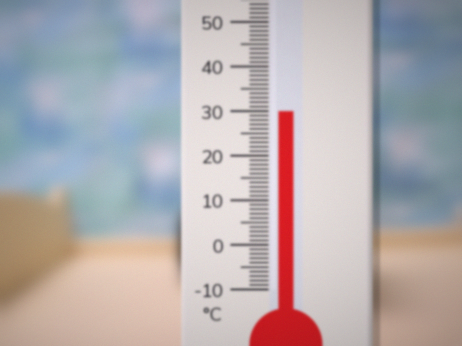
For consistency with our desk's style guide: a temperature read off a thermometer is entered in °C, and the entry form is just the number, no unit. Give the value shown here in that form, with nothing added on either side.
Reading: 30
